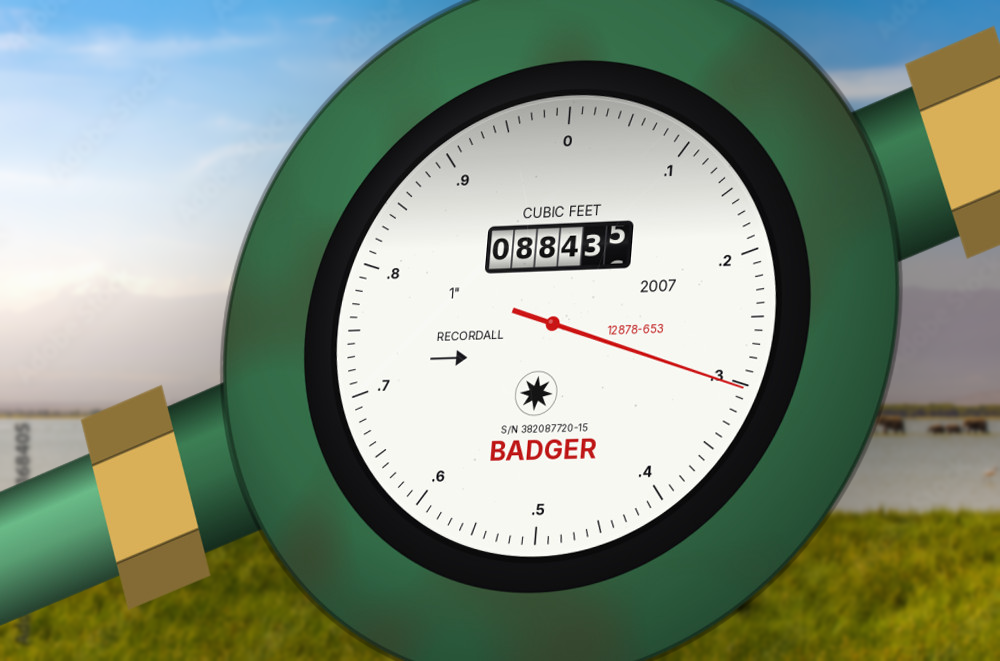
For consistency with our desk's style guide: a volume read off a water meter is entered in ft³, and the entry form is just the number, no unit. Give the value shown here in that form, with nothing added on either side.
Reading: 88435.30
